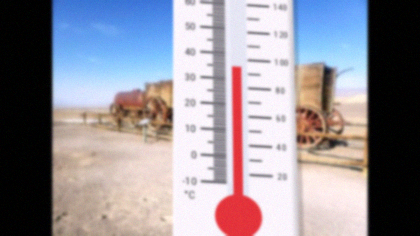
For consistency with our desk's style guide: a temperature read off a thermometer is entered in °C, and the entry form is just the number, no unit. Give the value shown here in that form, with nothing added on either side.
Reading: 35
